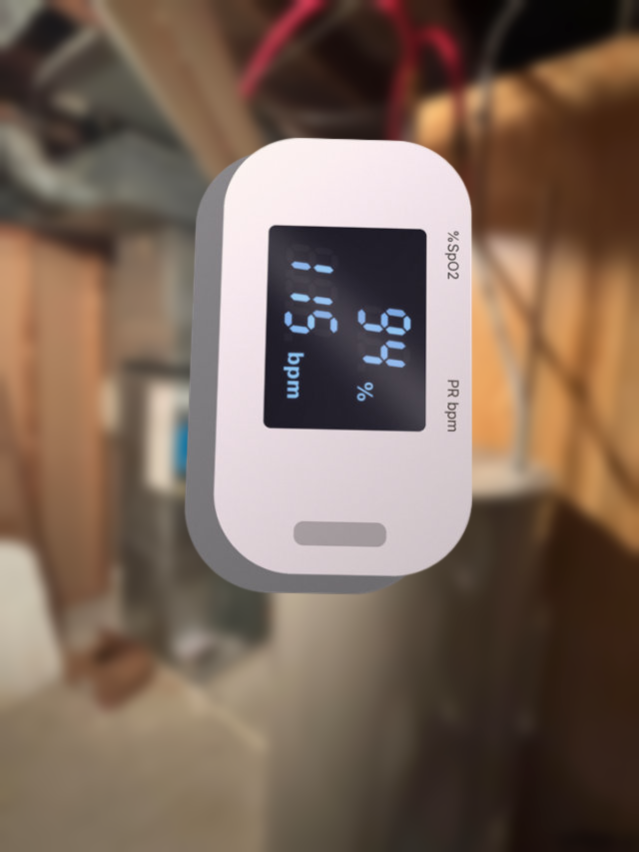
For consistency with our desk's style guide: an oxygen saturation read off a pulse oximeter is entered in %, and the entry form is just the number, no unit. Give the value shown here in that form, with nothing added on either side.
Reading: 94
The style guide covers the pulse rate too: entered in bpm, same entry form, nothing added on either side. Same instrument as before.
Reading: 115
